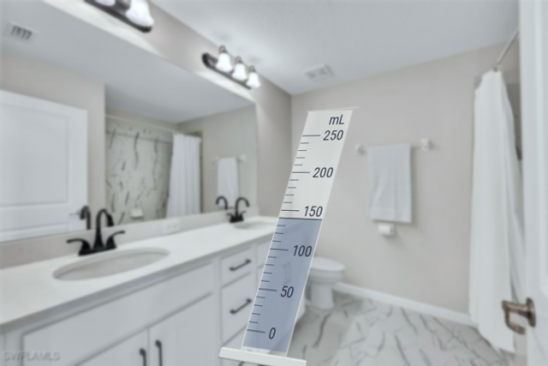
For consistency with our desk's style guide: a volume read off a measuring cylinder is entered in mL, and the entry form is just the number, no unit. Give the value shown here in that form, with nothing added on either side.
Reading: 140
